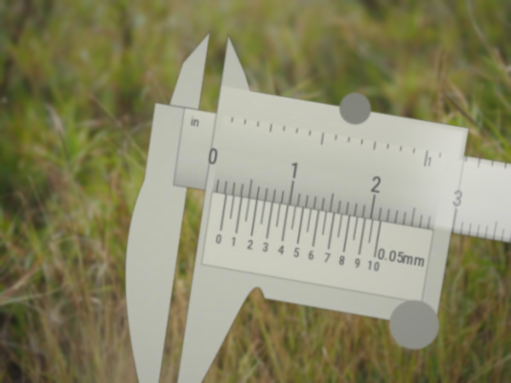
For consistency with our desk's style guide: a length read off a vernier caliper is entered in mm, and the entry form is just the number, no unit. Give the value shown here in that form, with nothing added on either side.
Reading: 2.2
